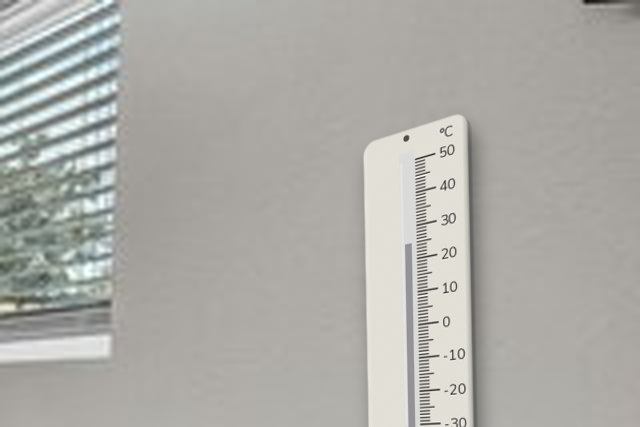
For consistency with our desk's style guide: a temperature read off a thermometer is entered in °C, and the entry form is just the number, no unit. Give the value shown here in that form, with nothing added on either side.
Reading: 25
